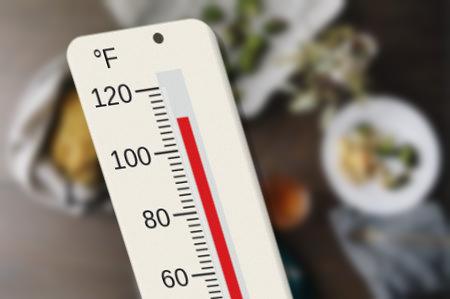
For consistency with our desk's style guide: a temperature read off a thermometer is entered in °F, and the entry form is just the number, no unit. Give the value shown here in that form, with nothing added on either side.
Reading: 110
